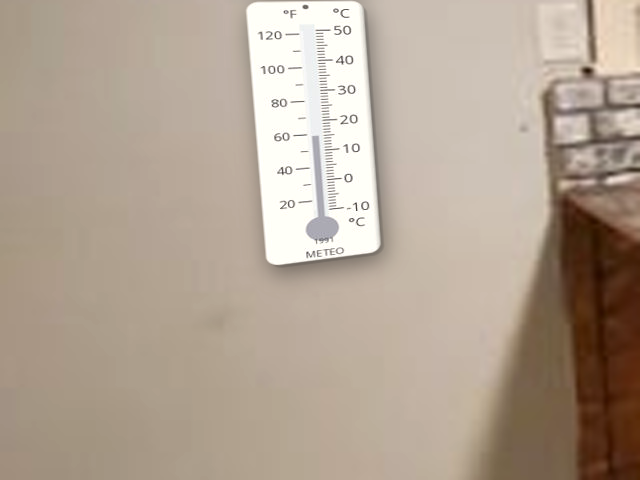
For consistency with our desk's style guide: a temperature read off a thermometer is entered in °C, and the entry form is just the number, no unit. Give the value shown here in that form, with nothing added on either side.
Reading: 15
